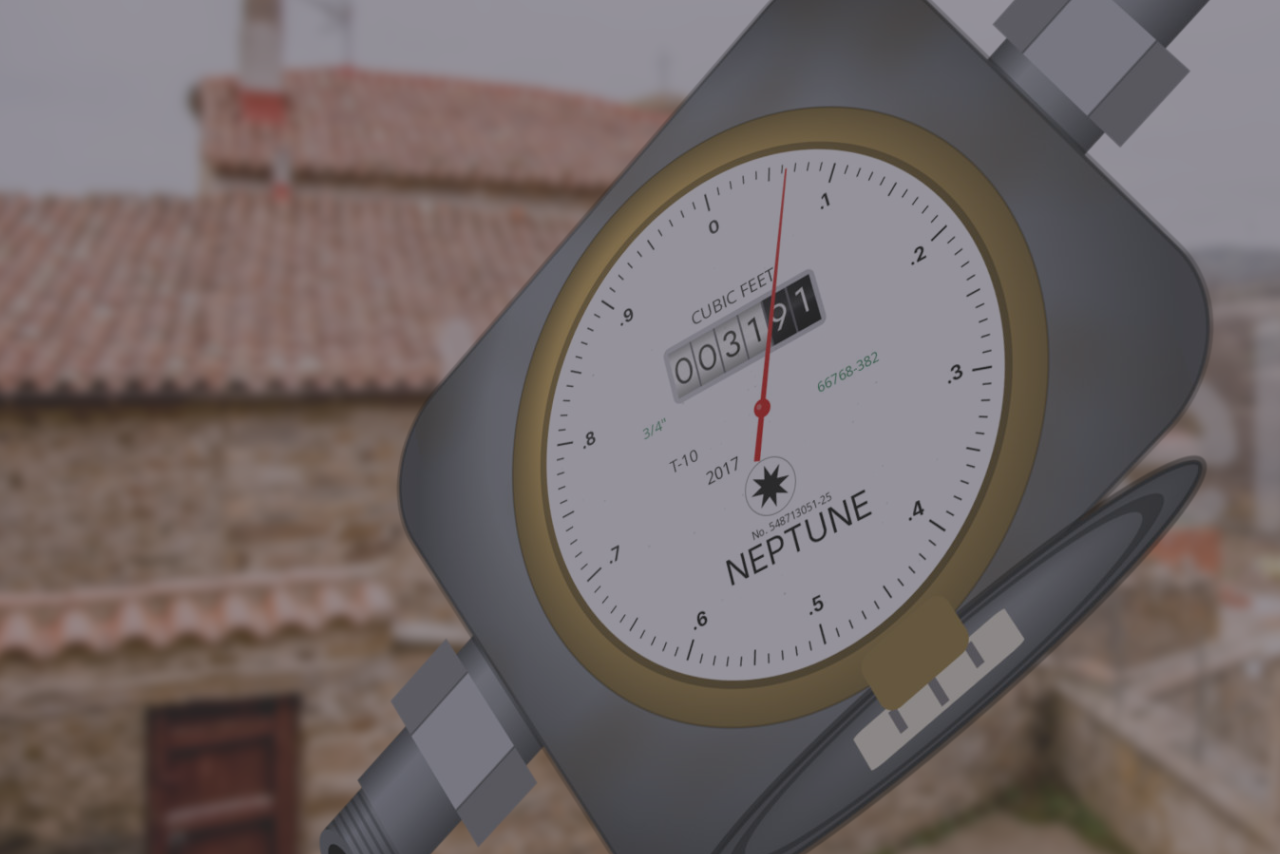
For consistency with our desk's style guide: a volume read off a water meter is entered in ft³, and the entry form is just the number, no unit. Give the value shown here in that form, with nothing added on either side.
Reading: 3191.06
